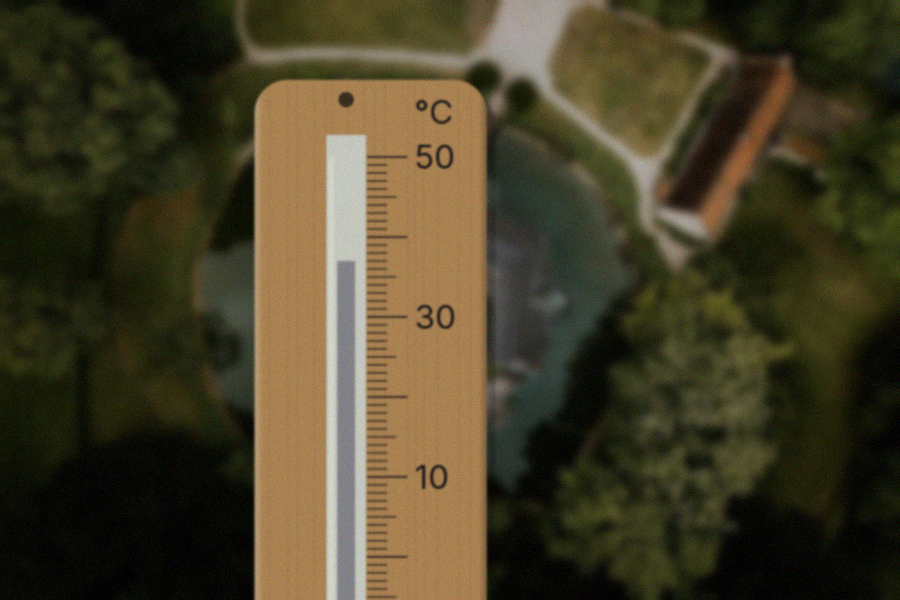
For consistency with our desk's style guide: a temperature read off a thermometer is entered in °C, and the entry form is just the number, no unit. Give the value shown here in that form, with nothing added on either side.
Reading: 37
